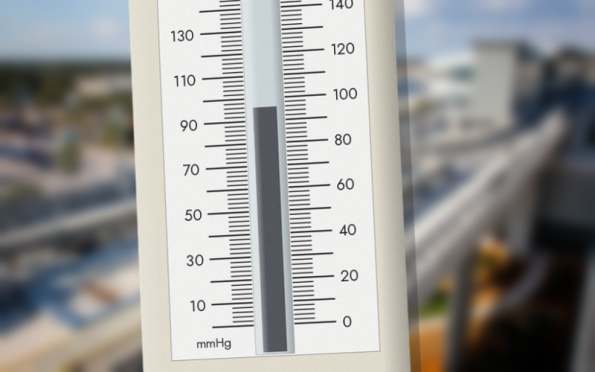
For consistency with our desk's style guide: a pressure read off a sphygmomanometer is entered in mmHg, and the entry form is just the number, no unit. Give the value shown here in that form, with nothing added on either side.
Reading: 96
